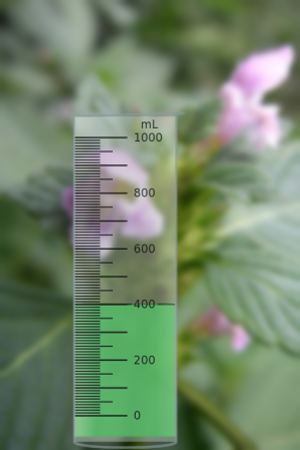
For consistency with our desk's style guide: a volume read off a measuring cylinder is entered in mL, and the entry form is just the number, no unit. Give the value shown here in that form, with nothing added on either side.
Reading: 400
